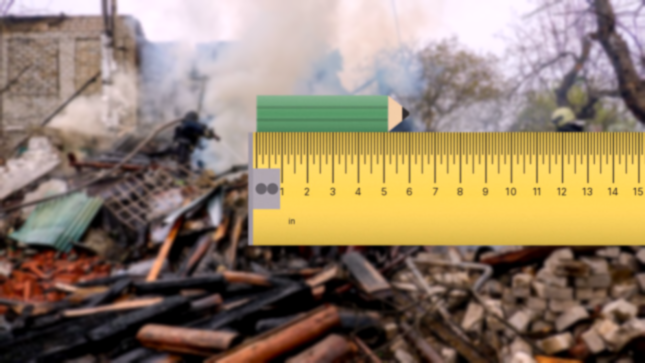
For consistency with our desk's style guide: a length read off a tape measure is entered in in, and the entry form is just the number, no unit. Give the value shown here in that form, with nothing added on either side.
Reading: 6
